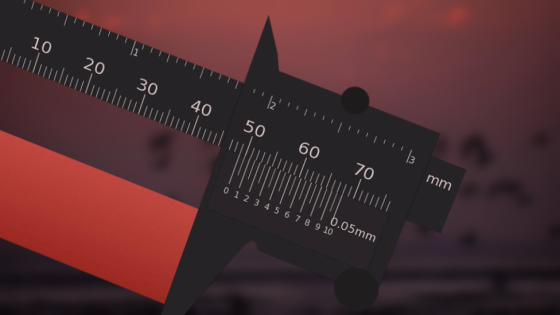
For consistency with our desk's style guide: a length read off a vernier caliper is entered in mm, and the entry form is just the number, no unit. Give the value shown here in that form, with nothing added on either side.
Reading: 49.0
